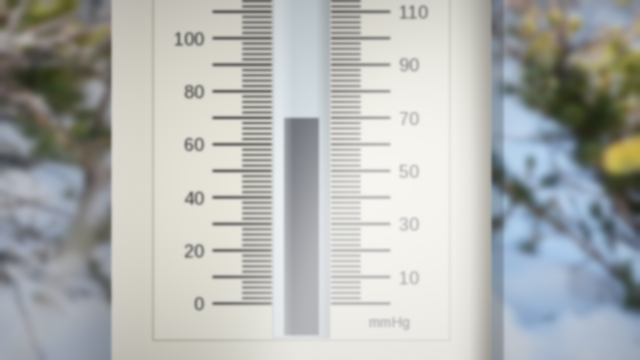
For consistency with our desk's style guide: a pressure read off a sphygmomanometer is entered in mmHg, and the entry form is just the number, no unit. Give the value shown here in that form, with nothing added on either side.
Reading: 70
